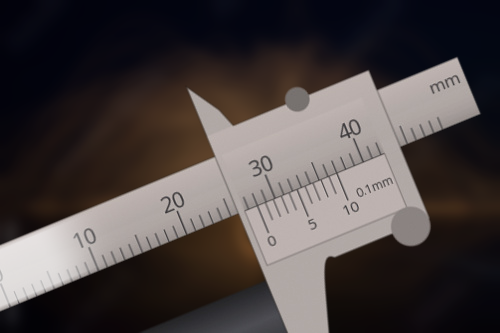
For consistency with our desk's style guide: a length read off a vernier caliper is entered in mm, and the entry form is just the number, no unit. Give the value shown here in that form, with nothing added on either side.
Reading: 28.0
